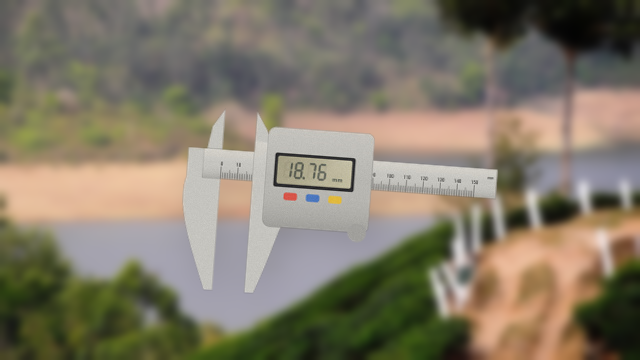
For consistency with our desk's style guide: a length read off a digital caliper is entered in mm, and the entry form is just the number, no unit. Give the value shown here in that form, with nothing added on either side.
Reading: 18.76
